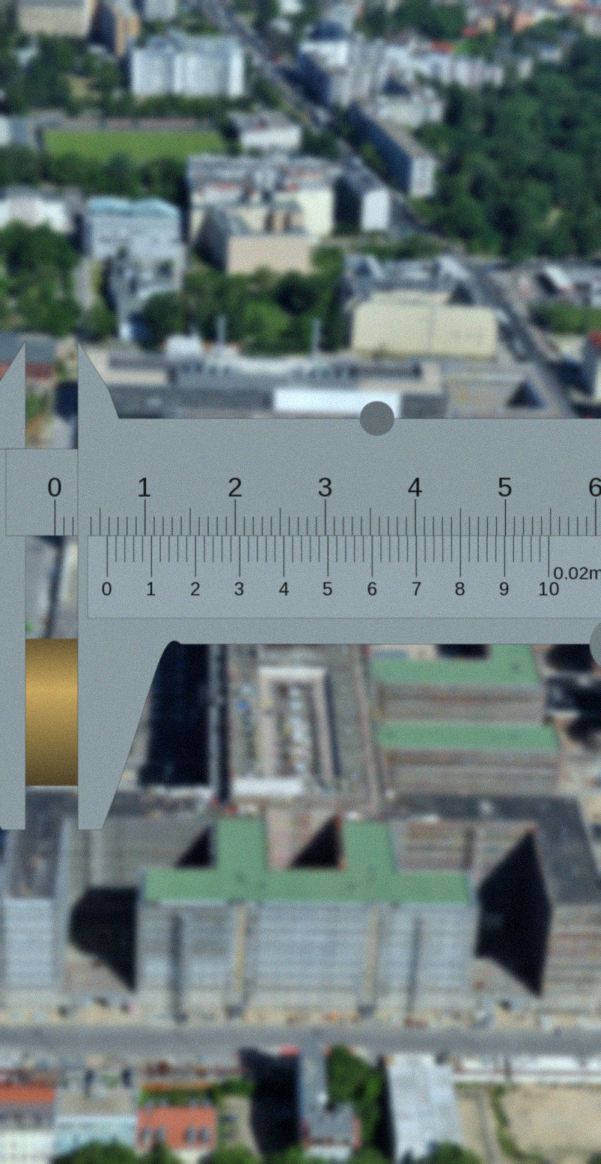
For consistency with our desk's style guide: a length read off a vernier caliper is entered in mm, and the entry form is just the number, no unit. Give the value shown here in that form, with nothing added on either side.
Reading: 5.8
